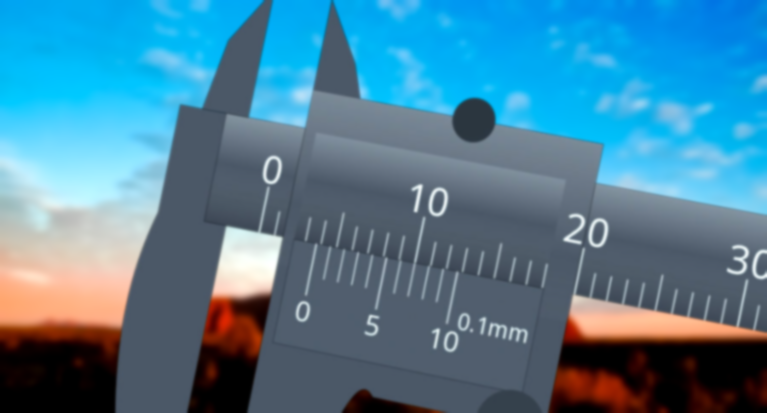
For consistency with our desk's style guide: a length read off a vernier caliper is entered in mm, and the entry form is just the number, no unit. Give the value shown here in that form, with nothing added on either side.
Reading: 3.7
